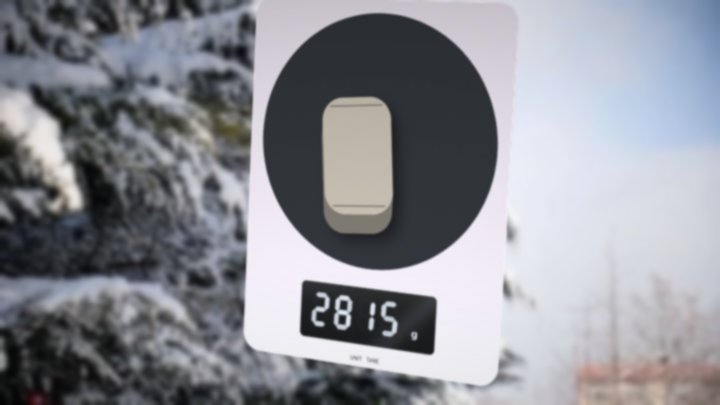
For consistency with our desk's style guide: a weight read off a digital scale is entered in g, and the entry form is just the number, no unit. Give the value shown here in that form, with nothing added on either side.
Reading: 2815
